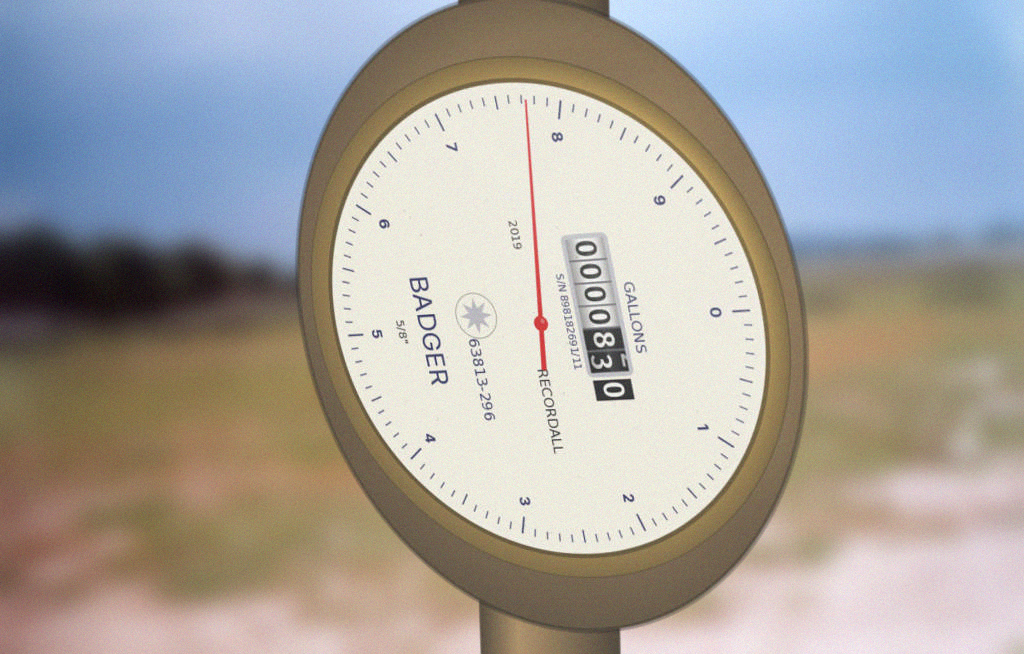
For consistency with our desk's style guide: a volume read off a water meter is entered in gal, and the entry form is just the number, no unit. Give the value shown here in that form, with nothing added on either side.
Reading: 827.7
